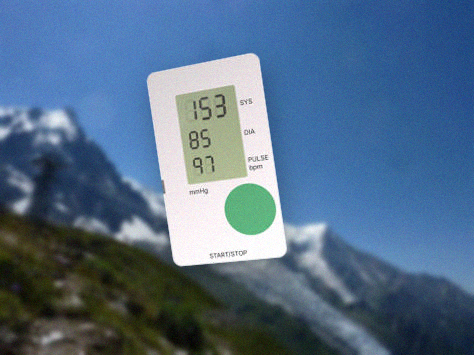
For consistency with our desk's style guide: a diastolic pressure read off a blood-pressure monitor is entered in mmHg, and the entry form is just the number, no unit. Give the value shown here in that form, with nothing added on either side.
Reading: 85
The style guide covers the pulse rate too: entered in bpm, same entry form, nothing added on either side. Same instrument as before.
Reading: 97
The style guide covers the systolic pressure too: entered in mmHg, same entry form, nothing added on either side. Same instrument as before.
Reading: 153
